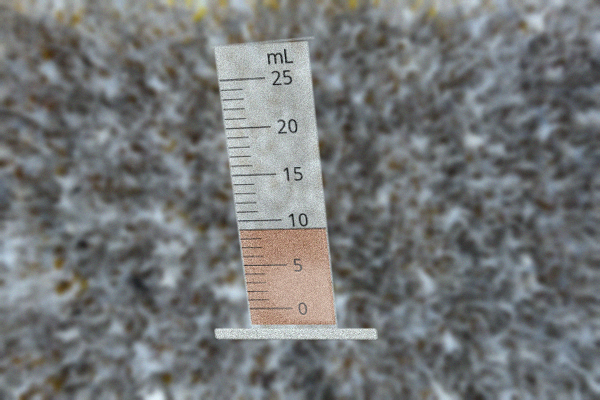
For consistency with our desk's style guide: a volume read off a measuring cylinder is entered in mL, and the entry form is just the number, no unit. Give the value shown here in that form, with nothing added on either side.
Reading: 9
